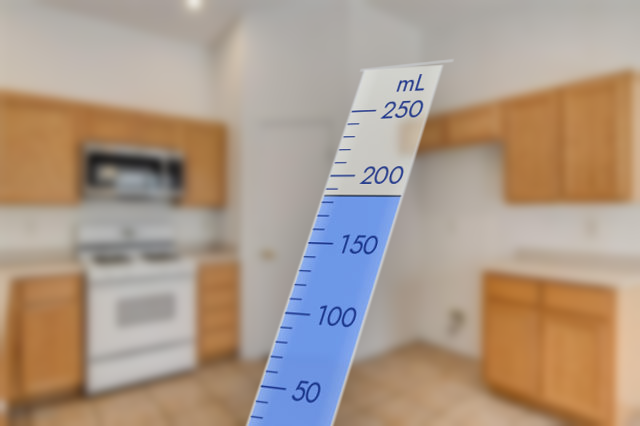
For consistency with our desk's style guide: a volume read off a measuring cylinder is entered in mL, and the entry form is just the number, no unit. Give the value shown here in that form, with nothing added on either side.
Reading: 185
